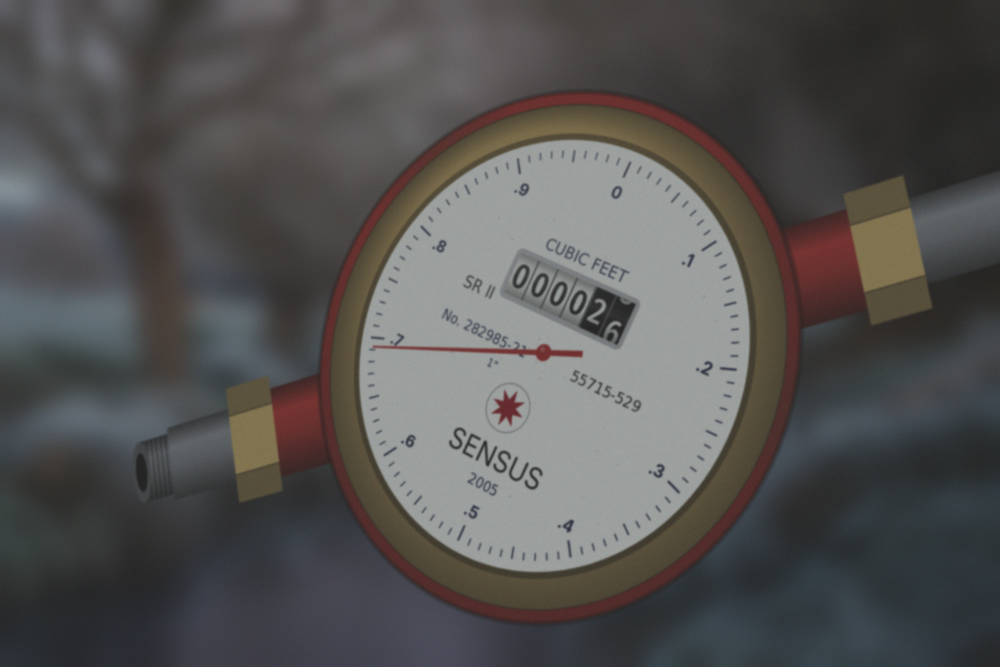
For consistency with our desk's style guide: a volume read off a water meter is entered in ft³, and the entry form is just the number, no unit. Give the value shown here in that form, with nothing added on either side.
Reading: 25.69
